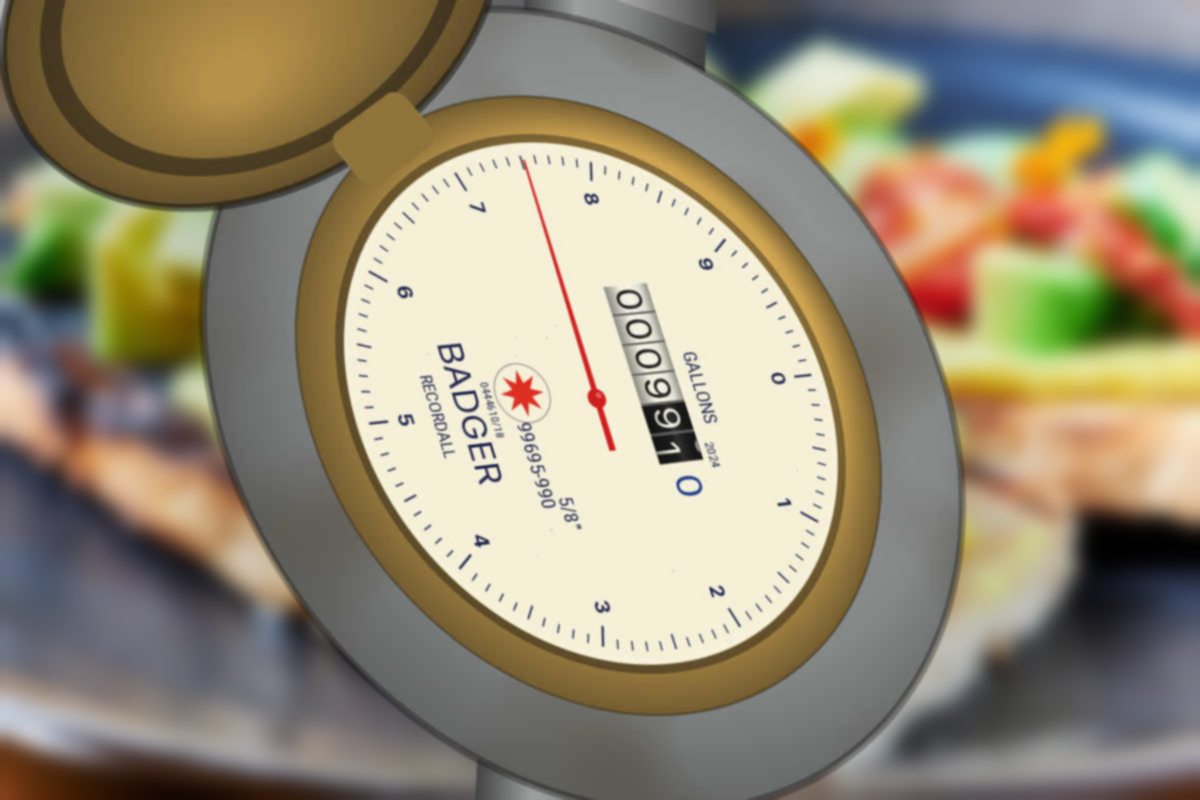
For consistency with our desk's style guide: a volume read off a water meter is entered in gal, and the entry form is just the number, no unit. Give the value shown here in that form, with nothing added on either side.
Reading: 9907.5
